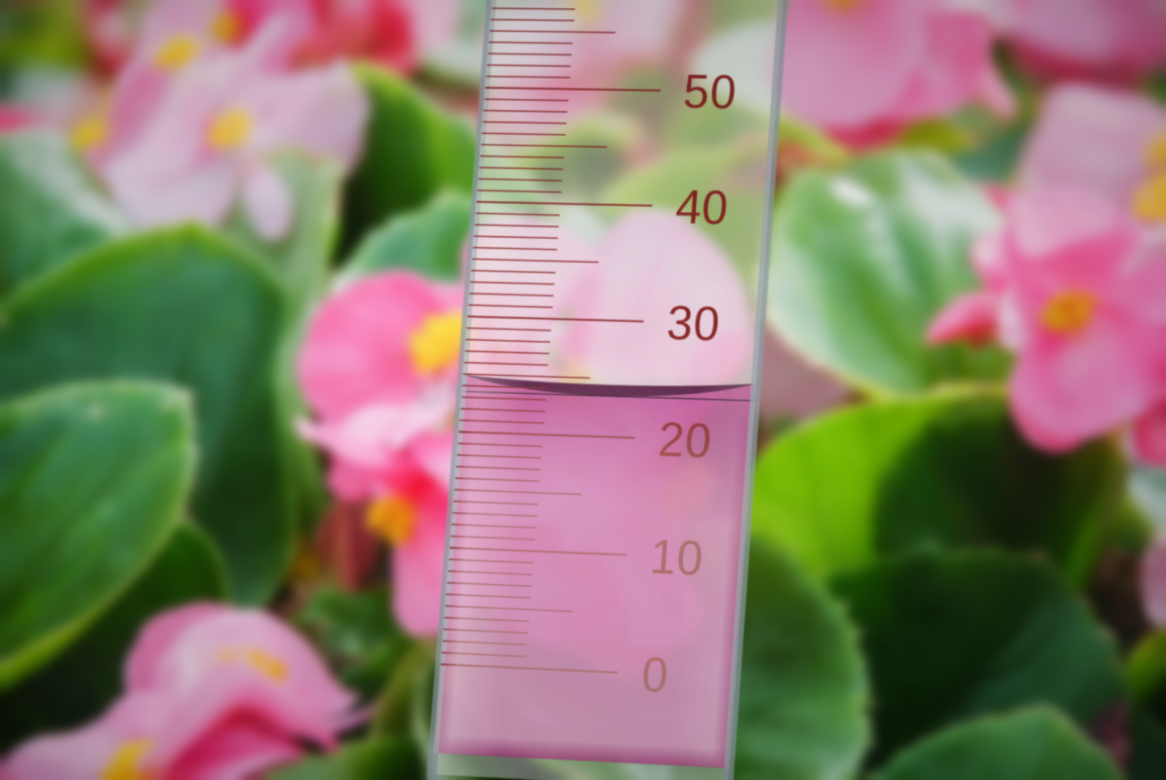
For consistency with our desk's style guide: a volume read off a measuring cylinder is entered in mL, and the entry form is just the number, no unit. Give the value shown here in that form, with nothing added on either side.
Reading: 23.5
